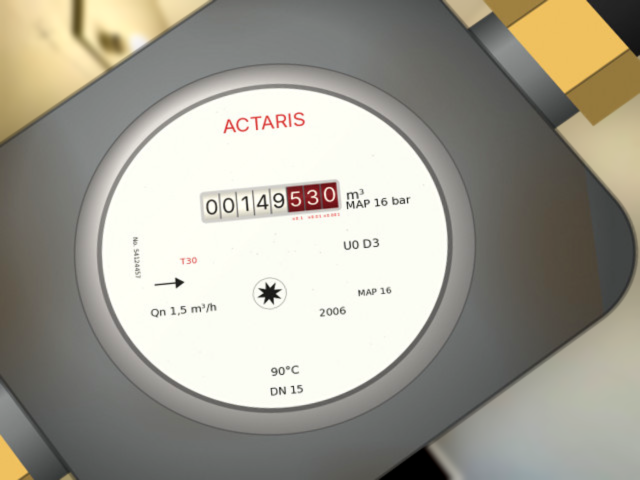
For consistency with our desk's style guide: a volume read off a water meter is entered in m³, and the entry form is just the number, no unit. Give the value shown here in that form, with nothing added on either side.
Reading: 149.530
